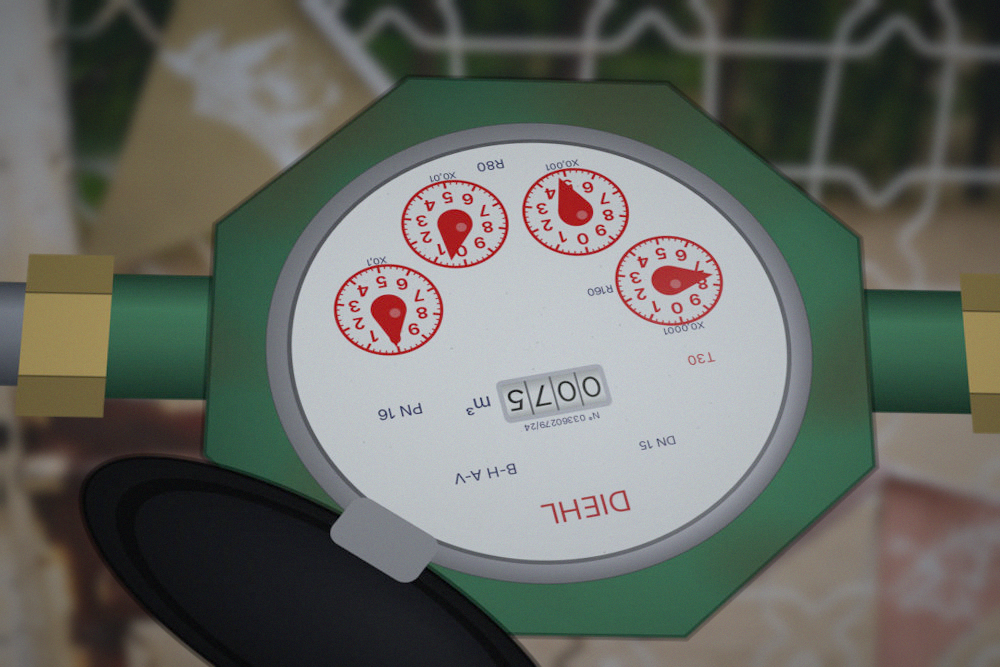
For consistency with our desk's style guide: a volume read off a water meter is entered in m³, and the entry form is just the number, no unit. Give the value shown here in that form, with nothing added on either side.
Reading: 75.0047
